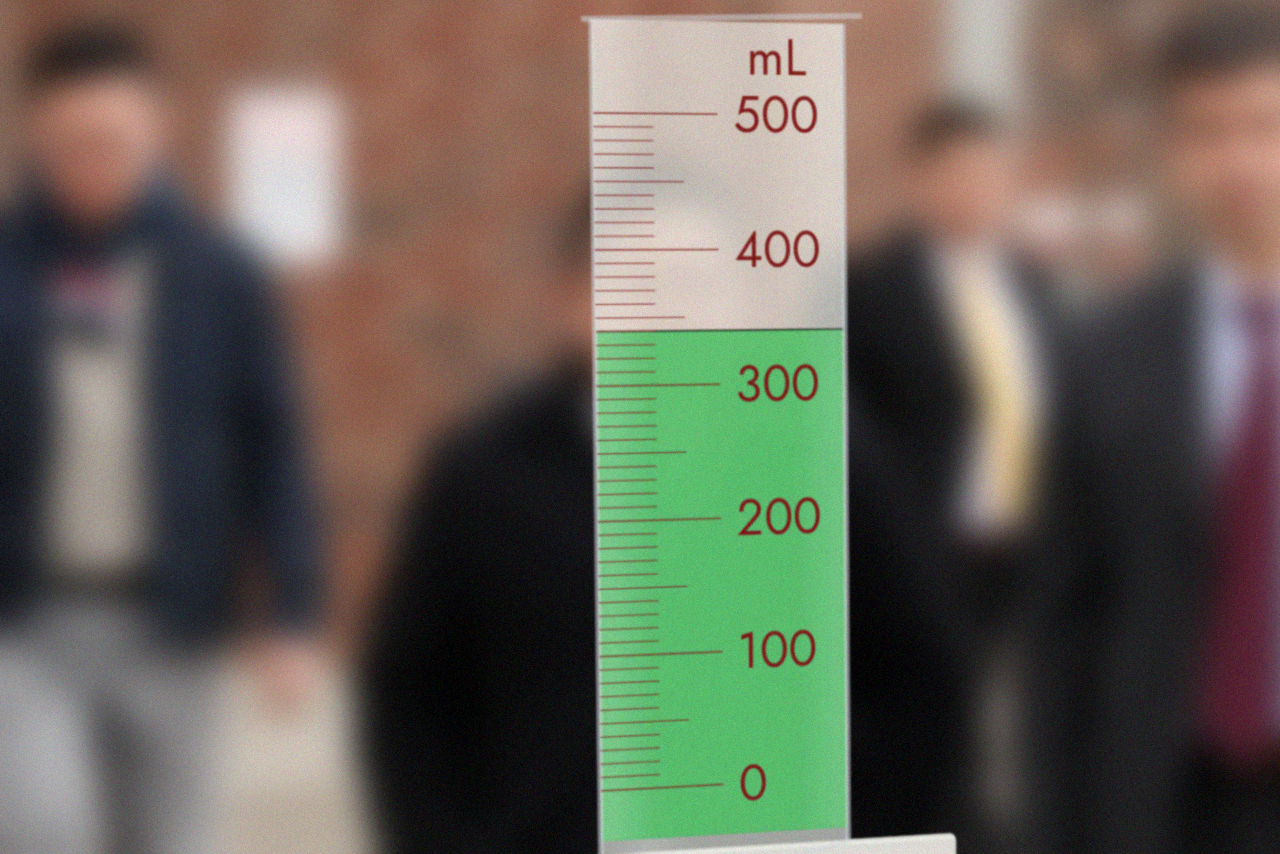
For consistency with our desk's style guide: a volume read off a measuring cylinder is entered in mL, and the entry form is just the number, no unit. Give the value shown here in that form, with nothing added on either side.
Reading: 340
